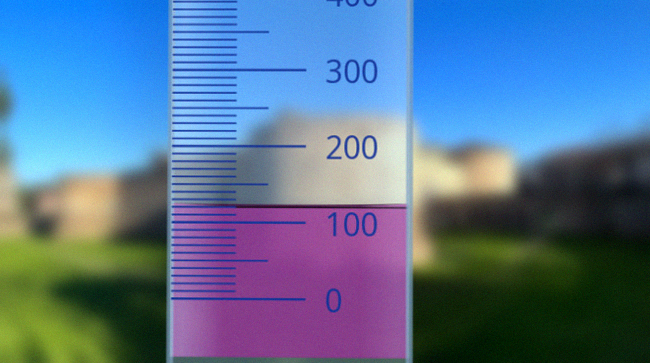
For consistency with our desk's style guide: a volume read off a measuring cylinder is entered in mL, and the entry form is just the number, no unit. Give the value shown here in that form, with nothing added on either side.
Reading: 120
